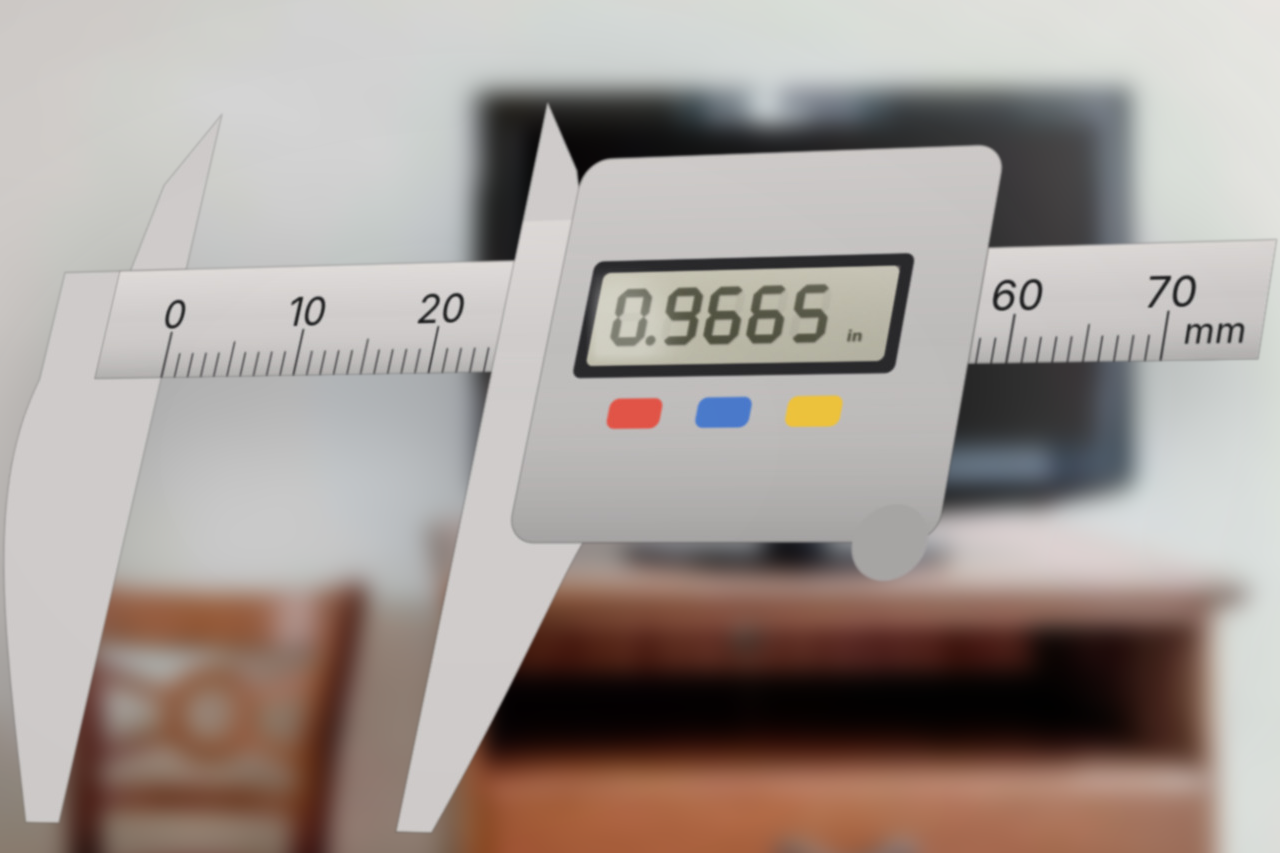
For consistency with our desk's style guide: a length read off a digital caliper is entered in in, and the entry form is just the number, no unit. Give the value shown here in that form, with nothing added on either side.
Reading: 0.9665
